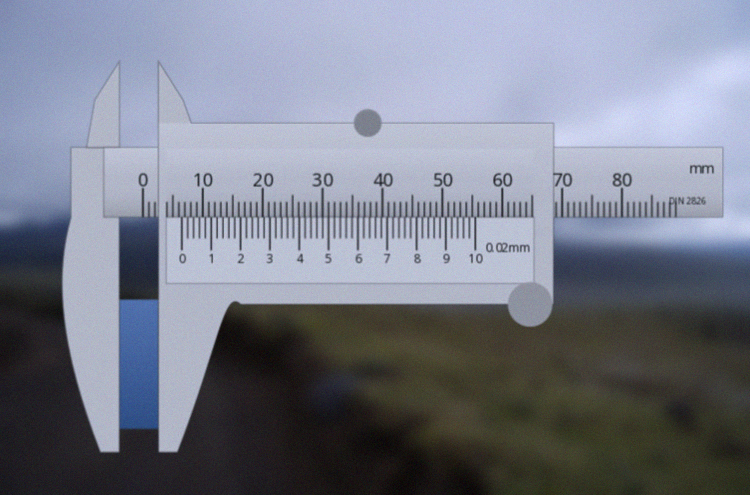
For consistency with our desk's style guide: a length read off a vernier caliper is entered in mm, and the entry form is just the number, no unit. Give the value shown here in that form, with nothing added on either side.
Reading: 6.5
